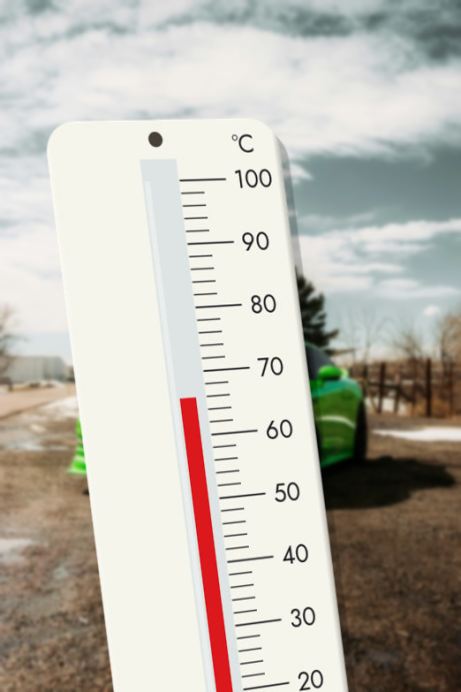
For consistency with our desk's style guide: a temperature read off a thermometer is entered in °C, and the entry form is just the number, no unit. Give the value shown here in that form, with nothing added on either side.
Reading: 66
